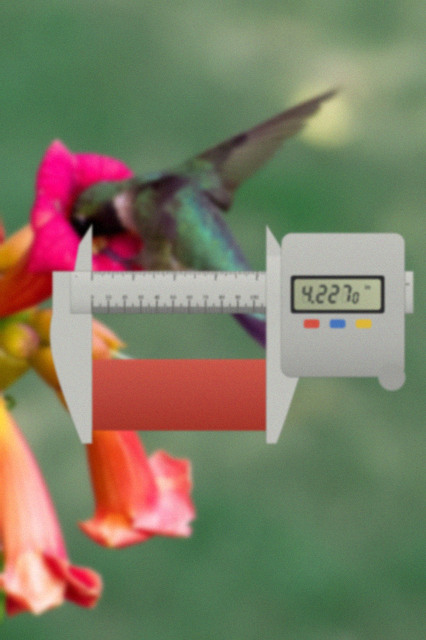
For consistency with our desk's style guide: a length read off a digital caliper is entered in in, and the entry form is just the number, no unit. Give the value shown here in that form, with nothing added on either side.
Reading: 4.2270
